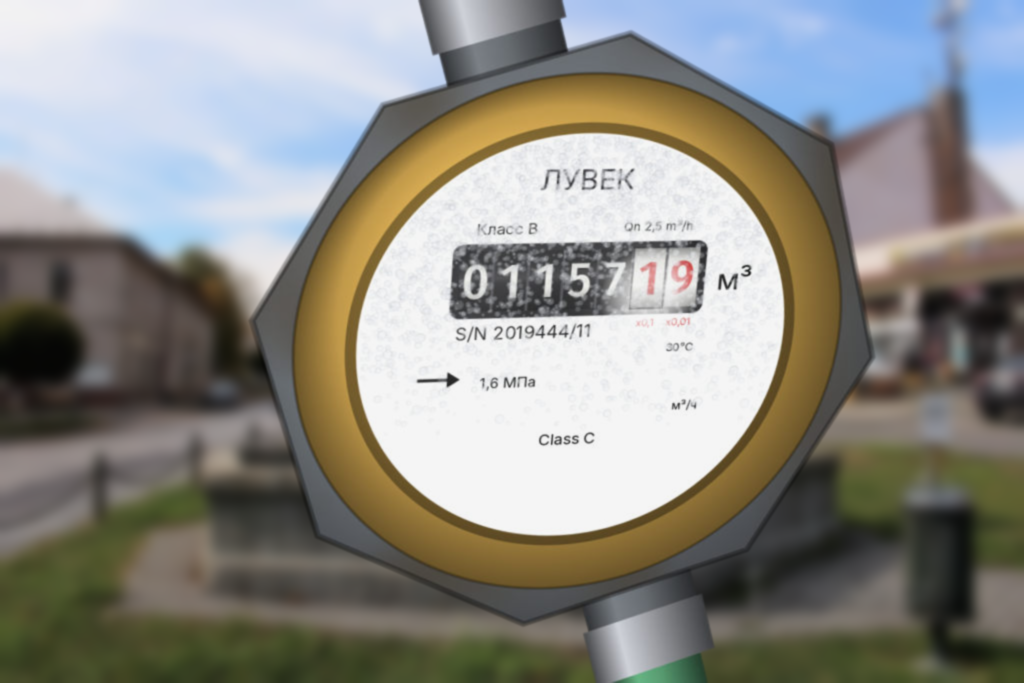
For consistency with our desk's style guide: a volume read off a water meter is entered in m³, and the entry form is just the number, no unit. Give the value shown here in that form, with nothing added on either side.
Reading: 1157.19
